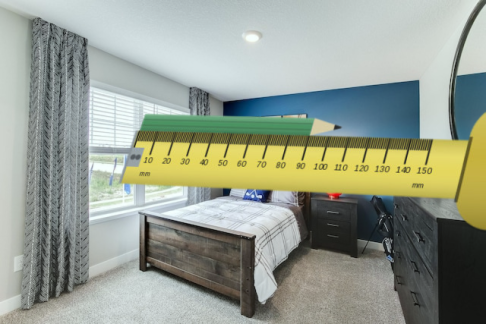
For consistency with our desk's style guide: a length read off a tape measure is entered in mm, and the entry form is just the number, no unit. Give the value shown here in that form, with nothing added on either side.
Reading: 105
